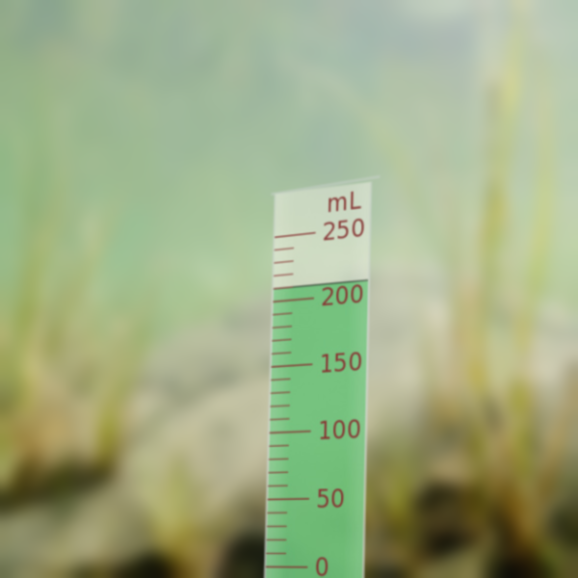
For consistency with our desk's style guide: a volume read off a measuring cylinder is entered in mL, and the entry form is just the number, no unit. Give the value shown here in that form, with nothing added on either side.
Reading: 210
